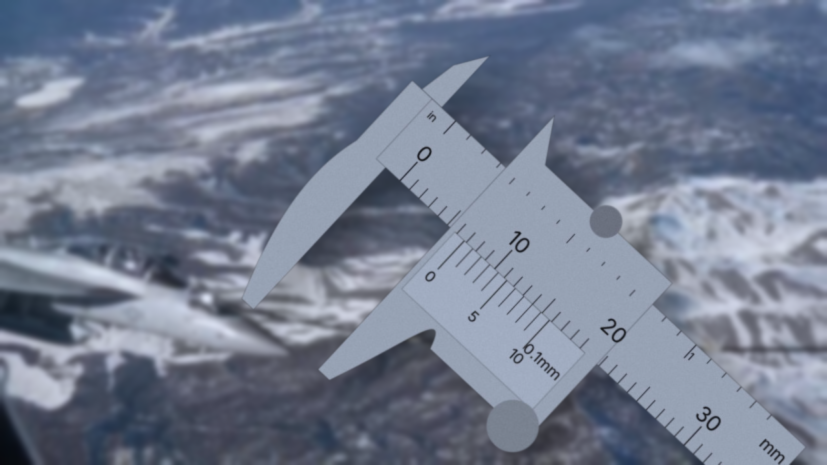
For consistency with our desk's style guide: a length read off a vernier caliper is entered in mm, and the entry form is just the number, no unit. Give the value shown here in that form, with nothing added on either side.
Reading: 6.8
